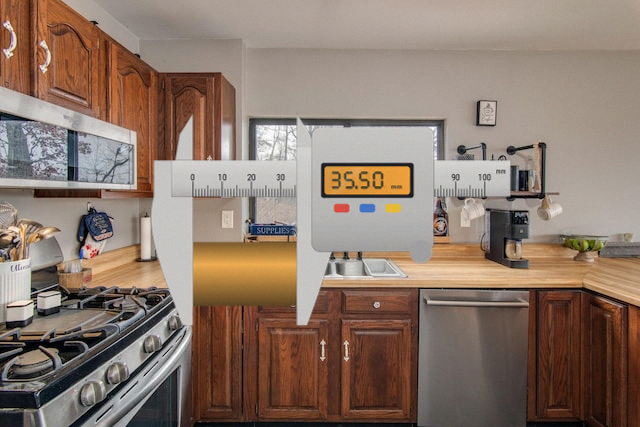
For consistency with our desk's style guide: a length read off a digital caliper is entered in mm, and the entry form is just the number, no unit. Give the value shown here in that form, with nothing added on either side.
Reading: 35.50
